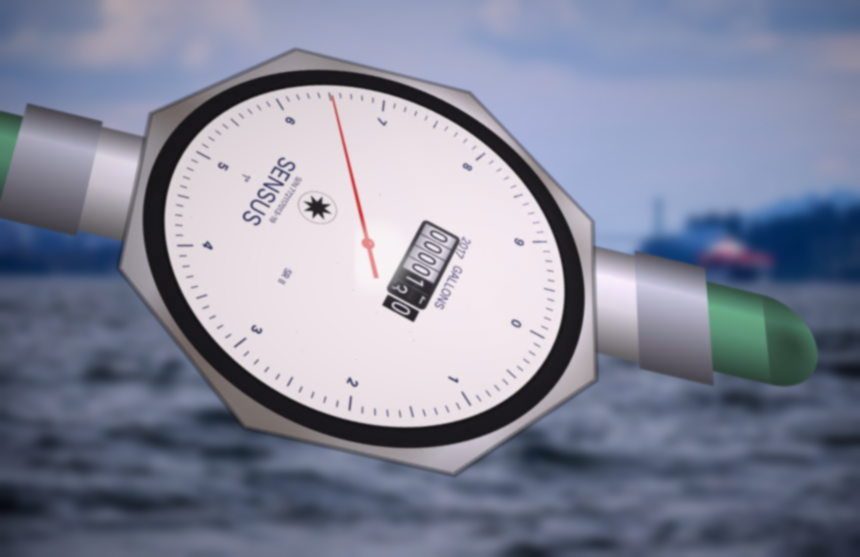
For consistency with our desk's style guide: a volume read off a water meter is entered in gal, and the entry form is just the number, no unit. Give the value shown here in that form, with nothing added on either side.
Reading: 126.5
